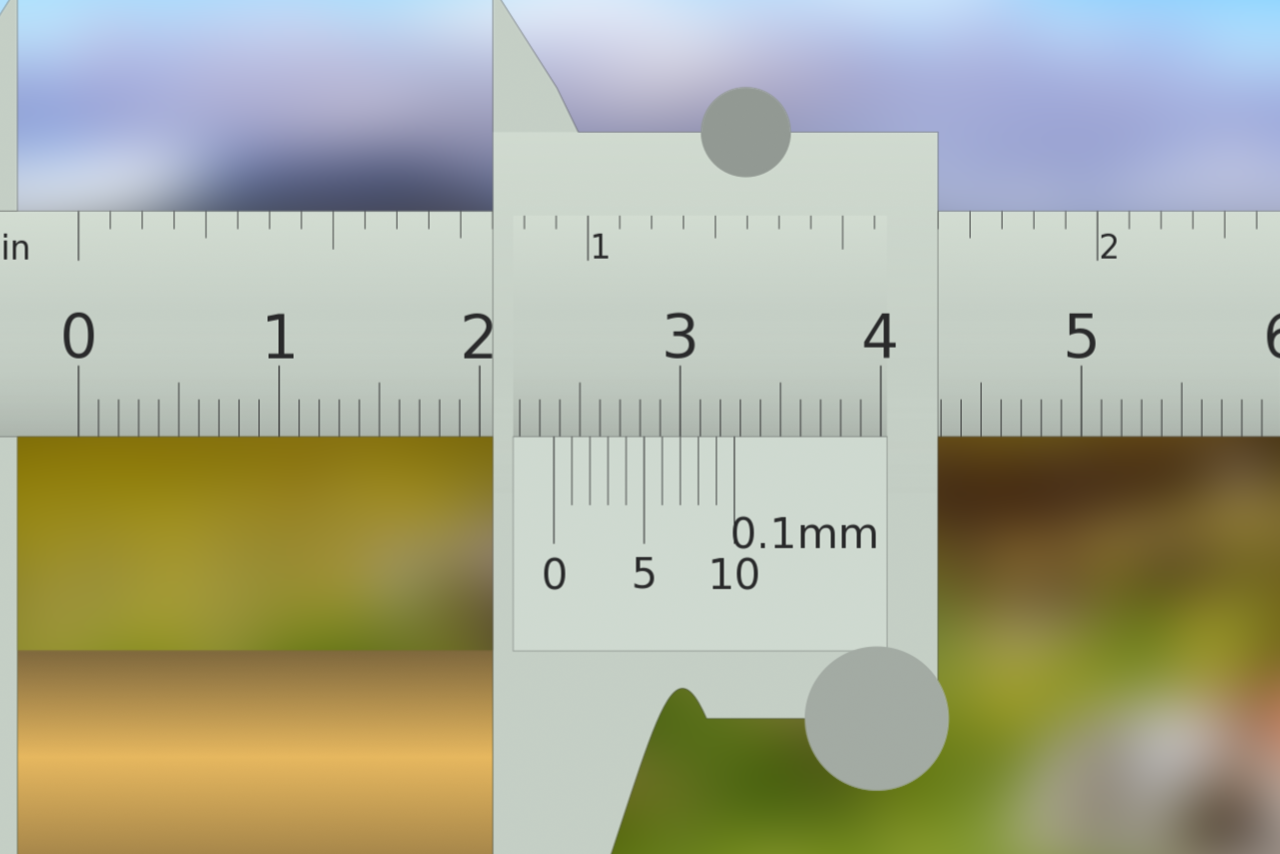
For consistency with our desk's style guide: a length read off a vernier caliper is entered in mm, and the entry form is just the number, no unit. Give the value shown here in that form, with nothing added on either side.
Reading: 23.7
